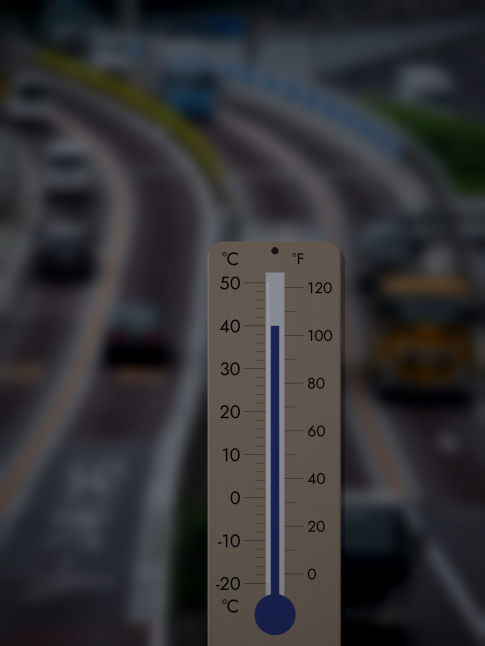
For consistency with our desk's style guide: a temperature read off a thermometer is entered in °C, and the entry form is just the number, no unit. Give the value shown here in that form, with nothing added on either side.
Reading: 40
